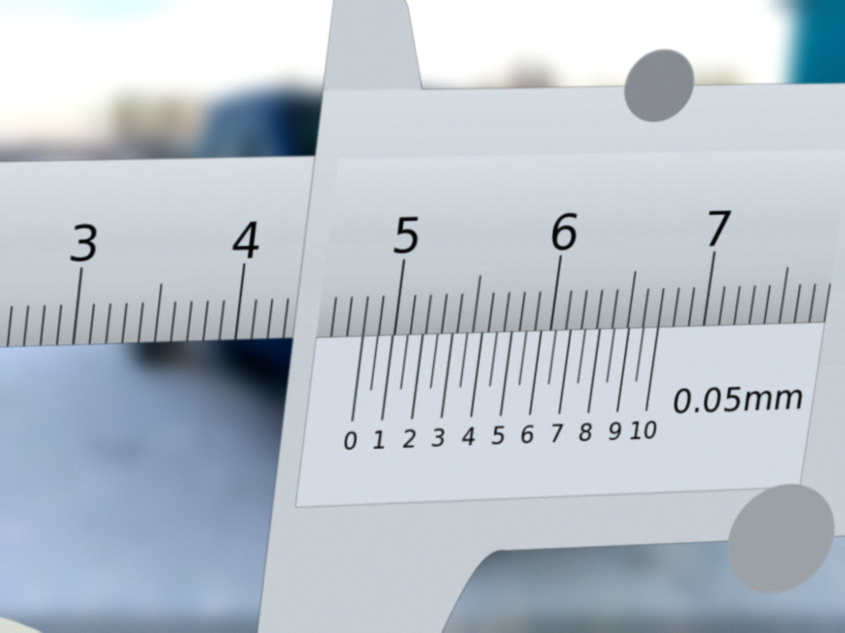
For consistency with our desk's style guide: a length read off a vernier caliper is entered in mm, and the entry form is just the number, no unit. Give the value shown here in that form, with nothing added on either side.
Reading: 48.0
